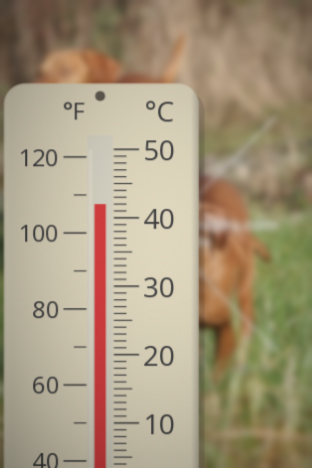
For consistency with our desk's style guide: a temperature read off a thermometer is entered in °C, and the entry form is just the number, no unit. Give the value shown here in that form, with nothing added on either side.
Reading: 42
